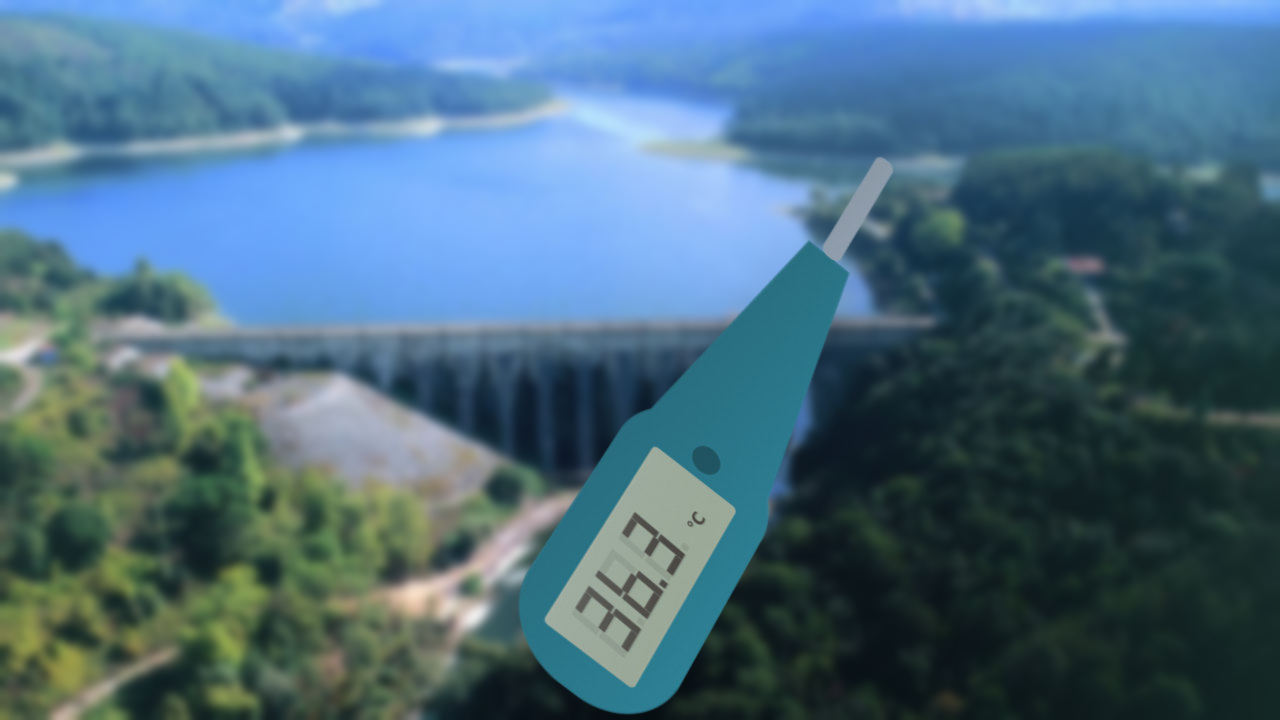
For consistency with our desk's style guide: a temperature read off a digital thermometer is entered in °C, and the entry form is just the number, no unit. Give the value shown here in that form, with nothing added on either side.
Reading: 36.3
